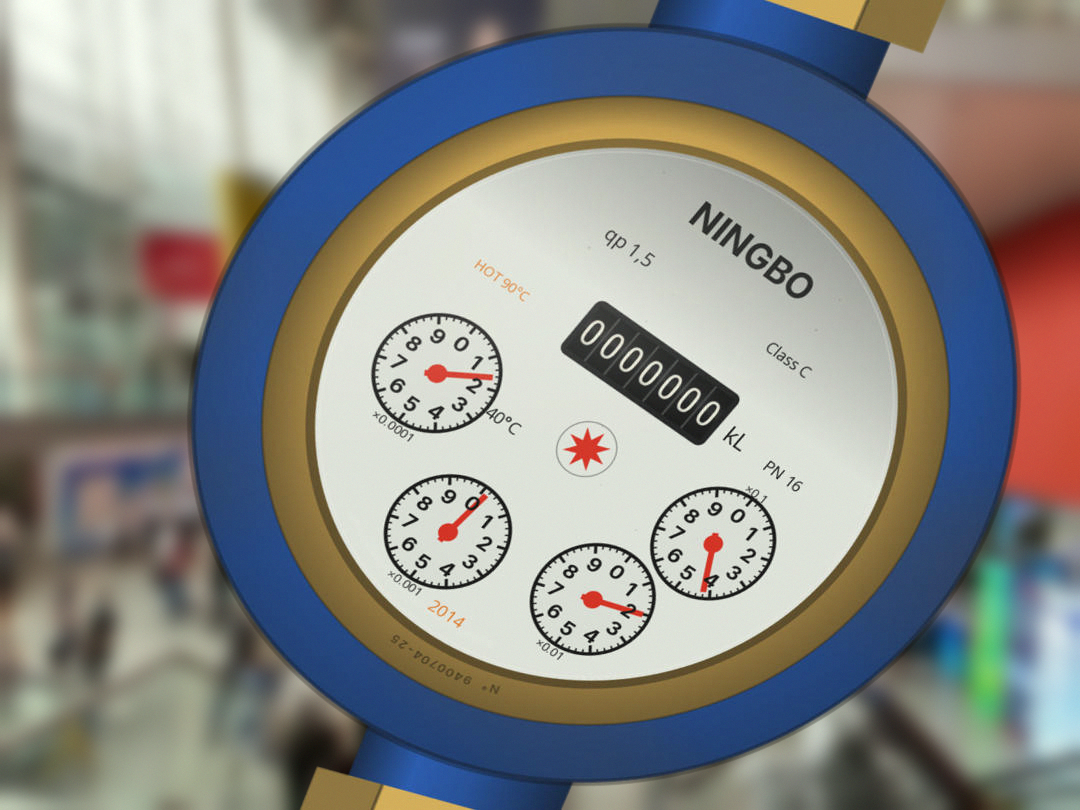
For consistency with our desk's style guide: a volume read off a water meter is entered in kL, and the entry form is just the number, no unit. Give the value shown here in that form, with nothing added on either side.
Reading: 0.4201
